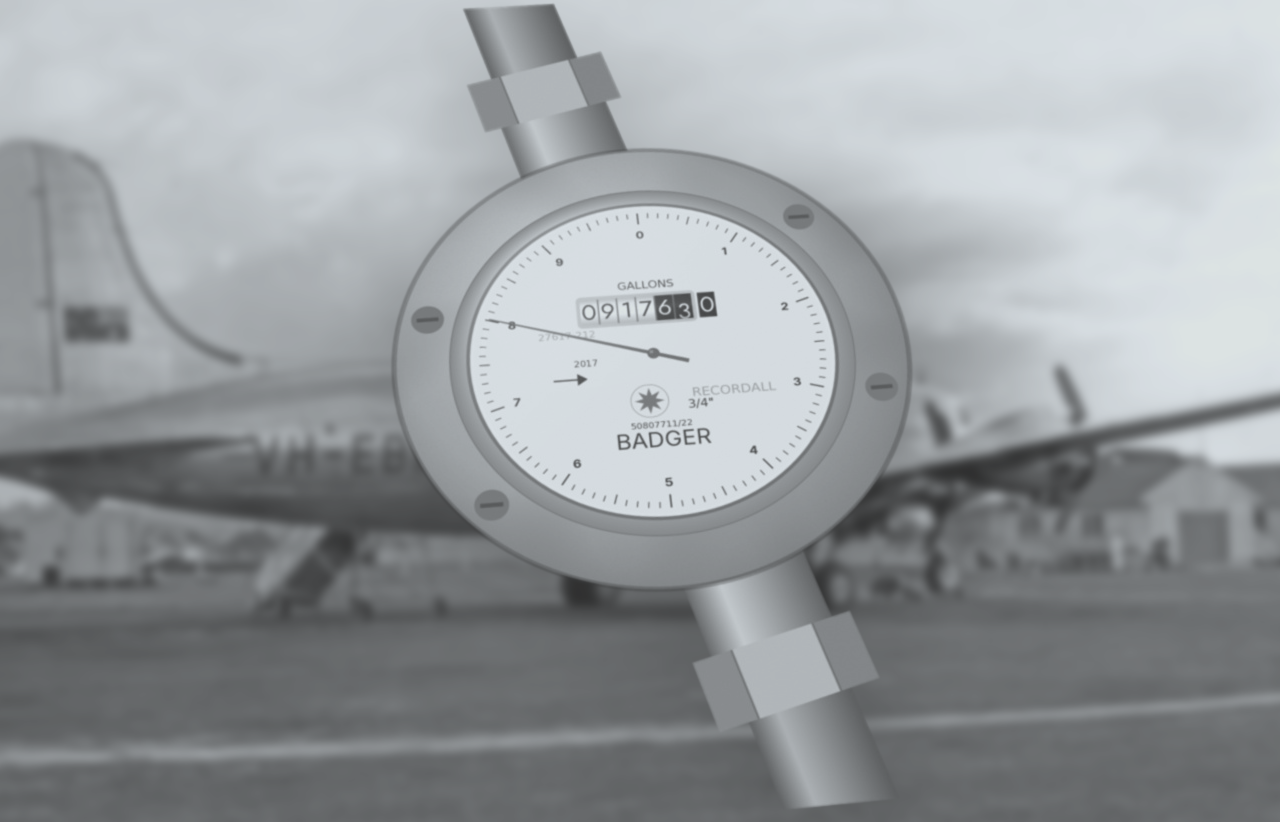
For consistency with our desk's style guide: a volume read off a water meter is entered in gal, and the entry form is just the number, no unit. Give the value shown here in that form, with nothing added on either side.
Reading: 917628.0
